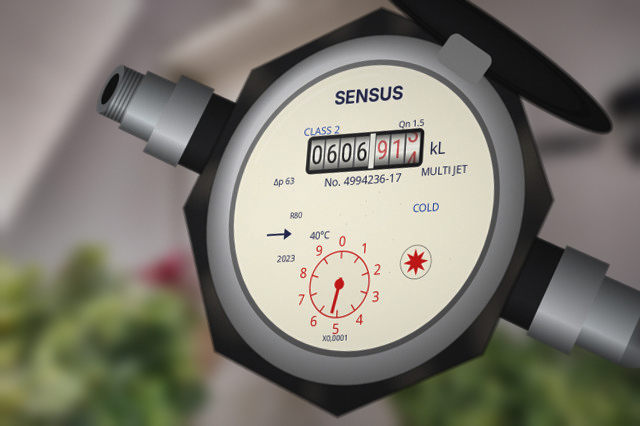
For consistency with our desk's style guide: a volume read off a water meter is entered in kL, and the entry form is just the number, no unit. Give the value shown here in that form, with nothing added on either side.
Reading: 606.9135
